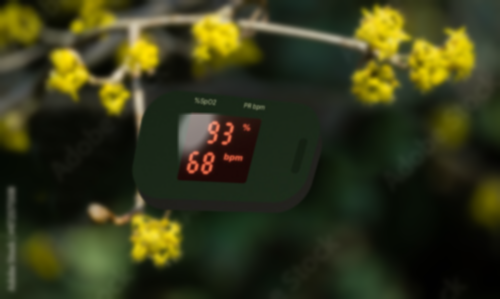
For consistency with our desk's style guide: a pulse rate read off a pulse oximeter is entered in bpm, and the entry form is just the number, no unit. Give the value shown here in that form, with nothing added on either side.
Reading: 68
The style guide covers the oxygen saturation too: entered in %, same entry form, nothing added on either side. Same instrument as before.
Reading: 93
